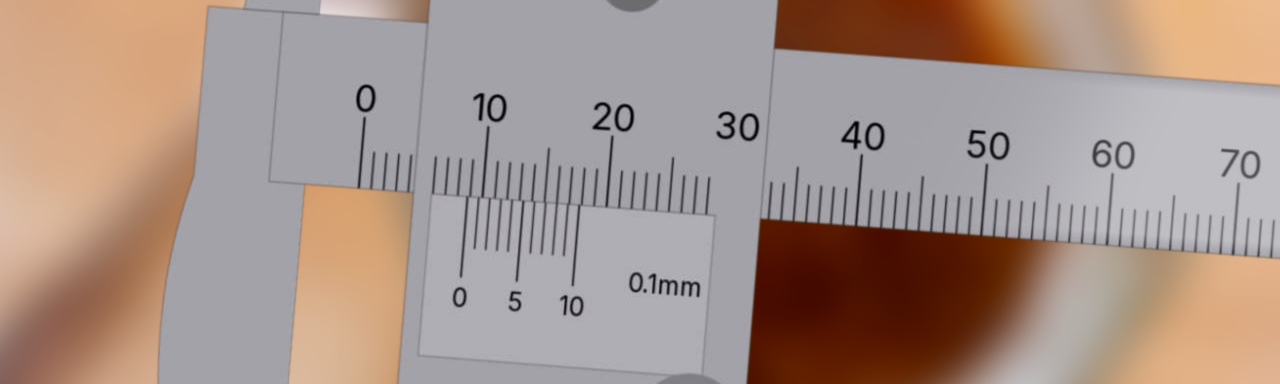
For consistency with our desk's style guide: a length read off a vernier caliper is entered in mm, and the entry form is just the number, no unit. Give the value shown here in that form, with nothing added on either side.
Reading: 8.8
